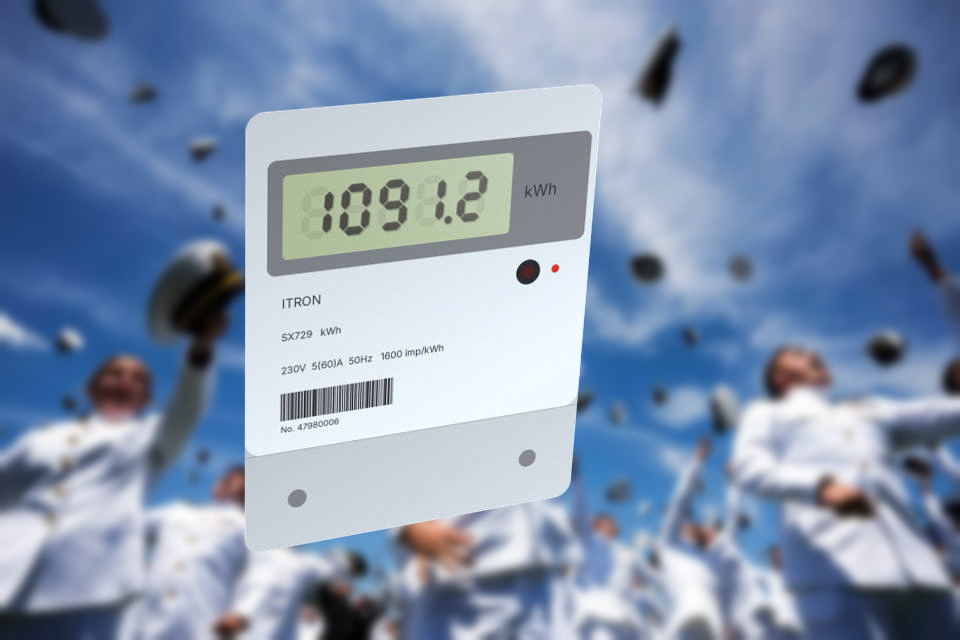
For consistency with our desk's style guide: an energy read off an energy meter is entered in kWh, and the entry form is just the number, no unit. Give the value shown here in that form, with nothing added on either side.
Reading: 1091.2
